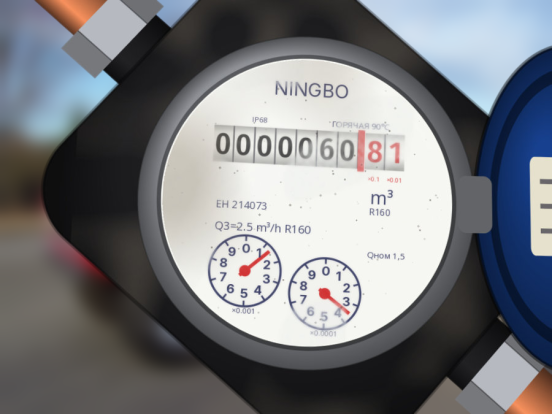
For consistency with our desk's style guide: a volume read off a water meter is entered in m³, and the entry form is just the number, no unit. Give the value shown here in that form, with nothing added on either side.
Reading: 60.8113
